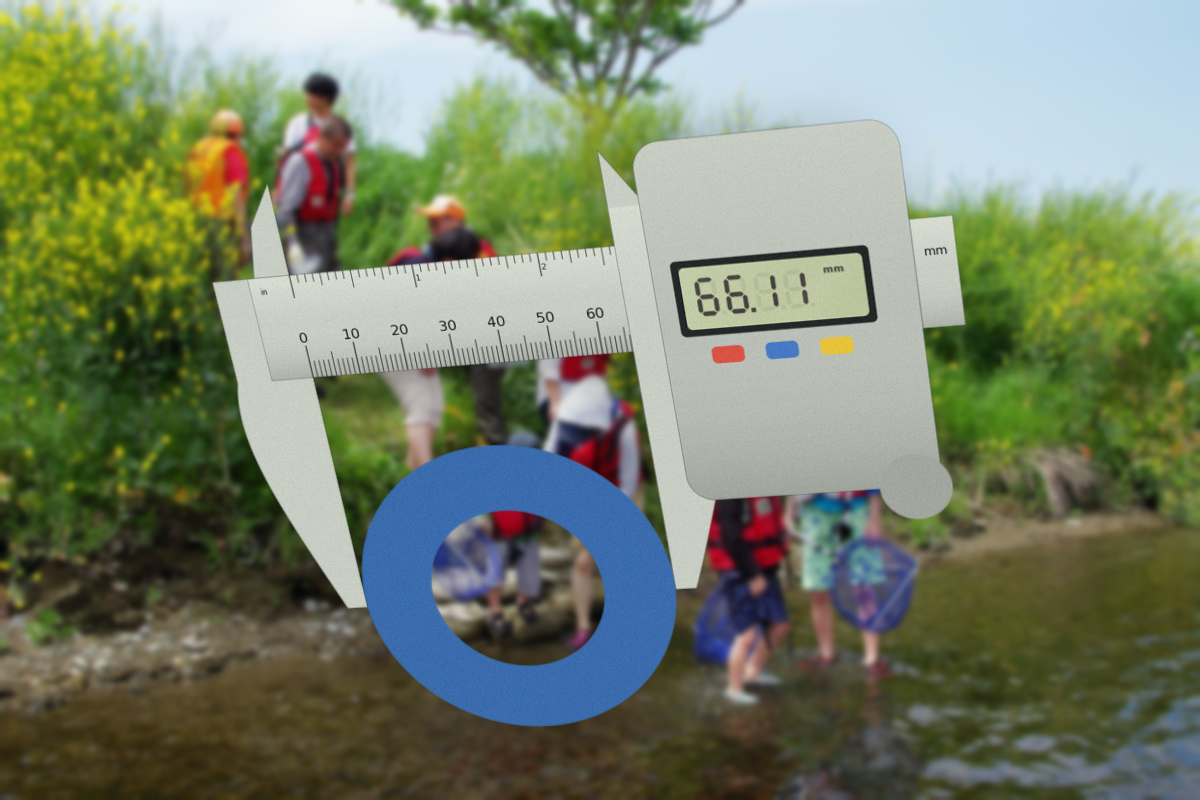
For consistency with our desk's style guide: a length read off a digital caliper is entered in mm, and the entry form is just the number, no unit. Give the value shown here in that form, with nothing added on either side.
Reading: 66.11
